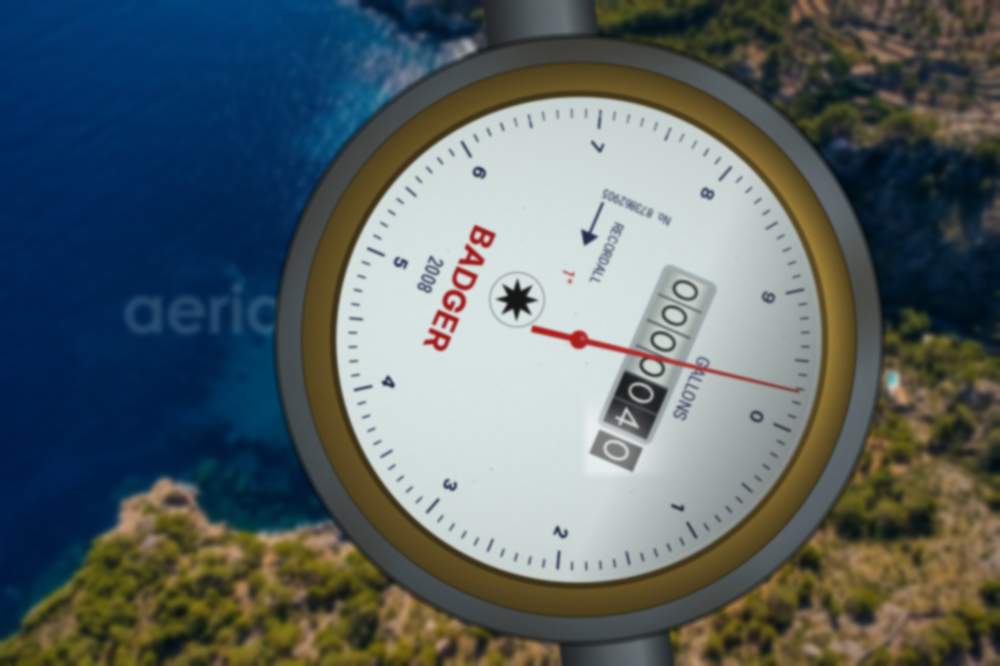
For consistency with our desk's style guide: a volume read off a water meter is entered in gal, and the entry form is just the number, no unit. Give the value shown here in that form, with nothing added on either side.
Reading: 39.7
